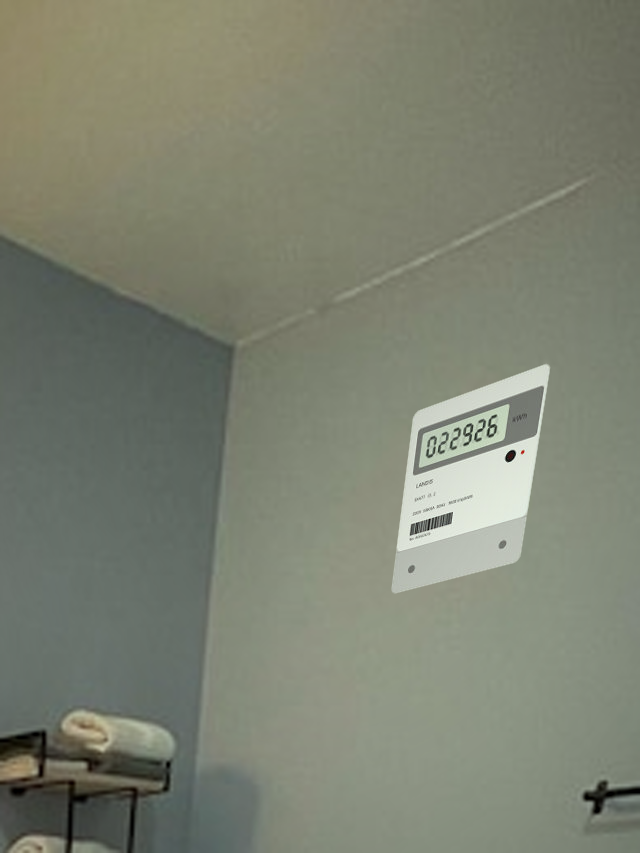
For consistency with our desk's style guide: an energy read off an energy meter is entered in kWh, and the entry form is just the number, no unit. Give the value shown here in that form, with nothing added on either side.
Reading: 22926
